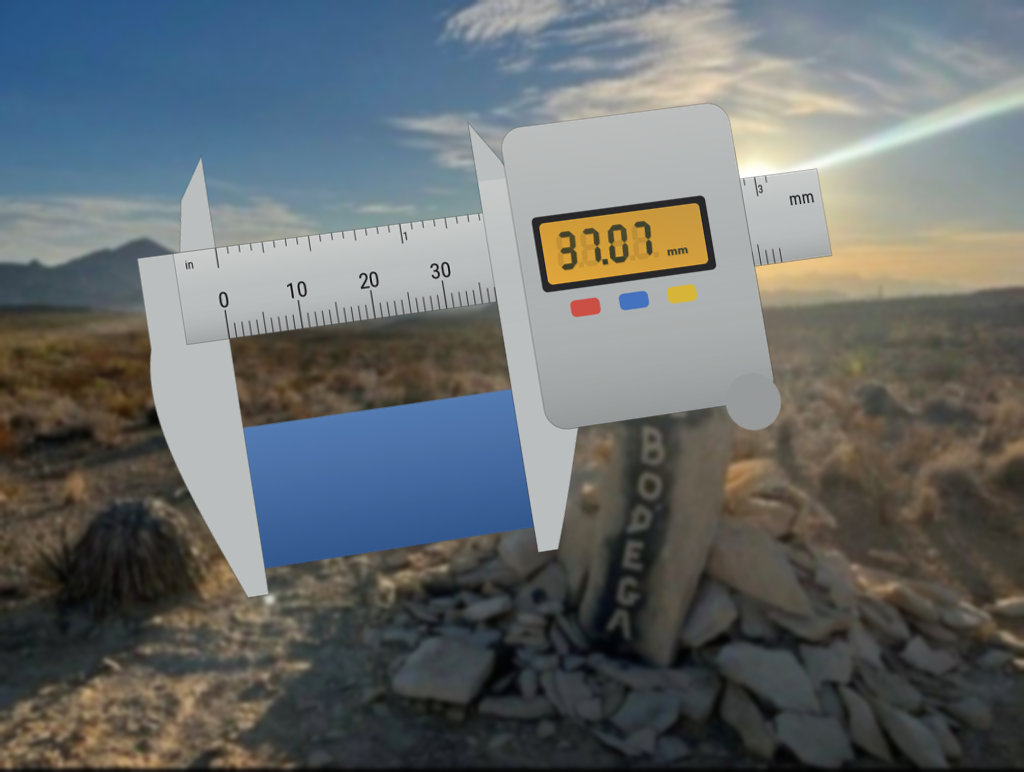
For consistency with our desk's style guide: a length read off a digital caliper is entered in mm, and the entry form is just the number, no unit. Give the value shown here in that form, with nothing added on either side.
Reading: 37.07
